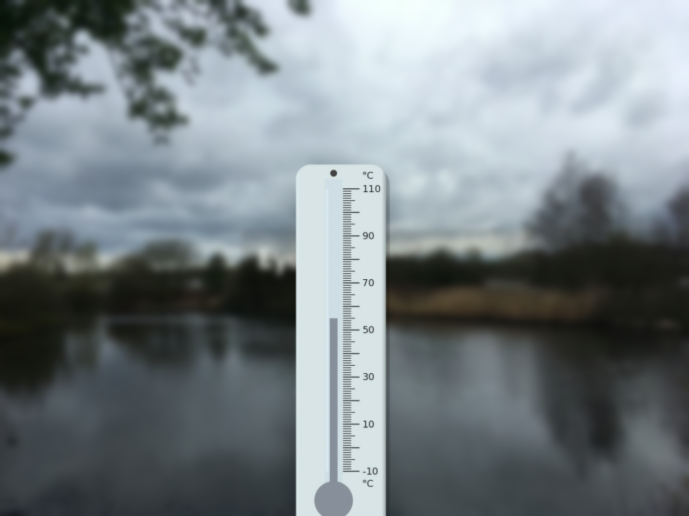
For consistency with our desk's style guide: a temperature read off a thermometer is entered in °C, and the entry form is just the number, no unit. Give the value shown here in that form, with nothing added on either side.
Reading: 55
